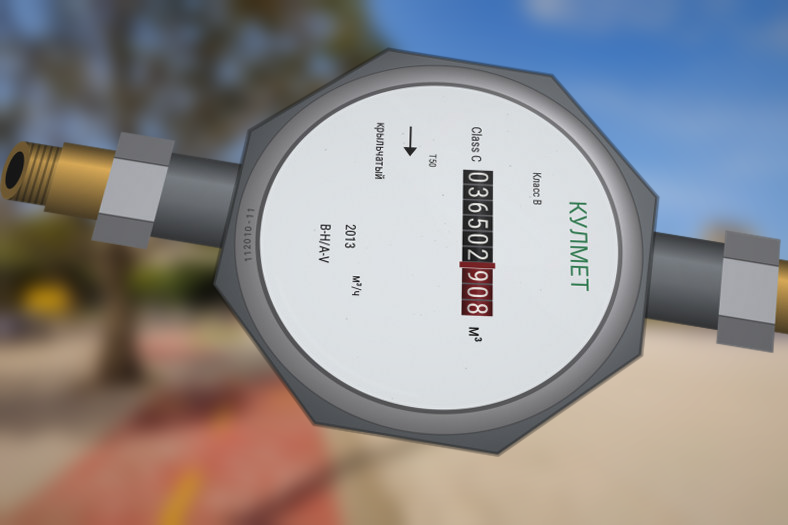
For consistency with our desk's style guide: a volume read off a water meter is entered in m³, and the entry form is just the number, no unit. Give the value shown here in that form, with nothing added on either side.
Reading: 36502.908
